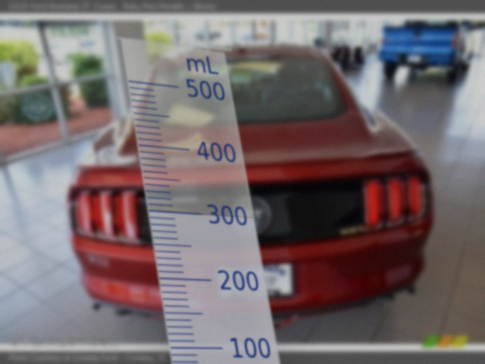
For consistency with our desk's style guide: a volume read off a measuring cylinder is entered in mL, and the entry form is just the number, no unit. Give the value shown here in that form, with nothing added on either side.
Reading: 300
